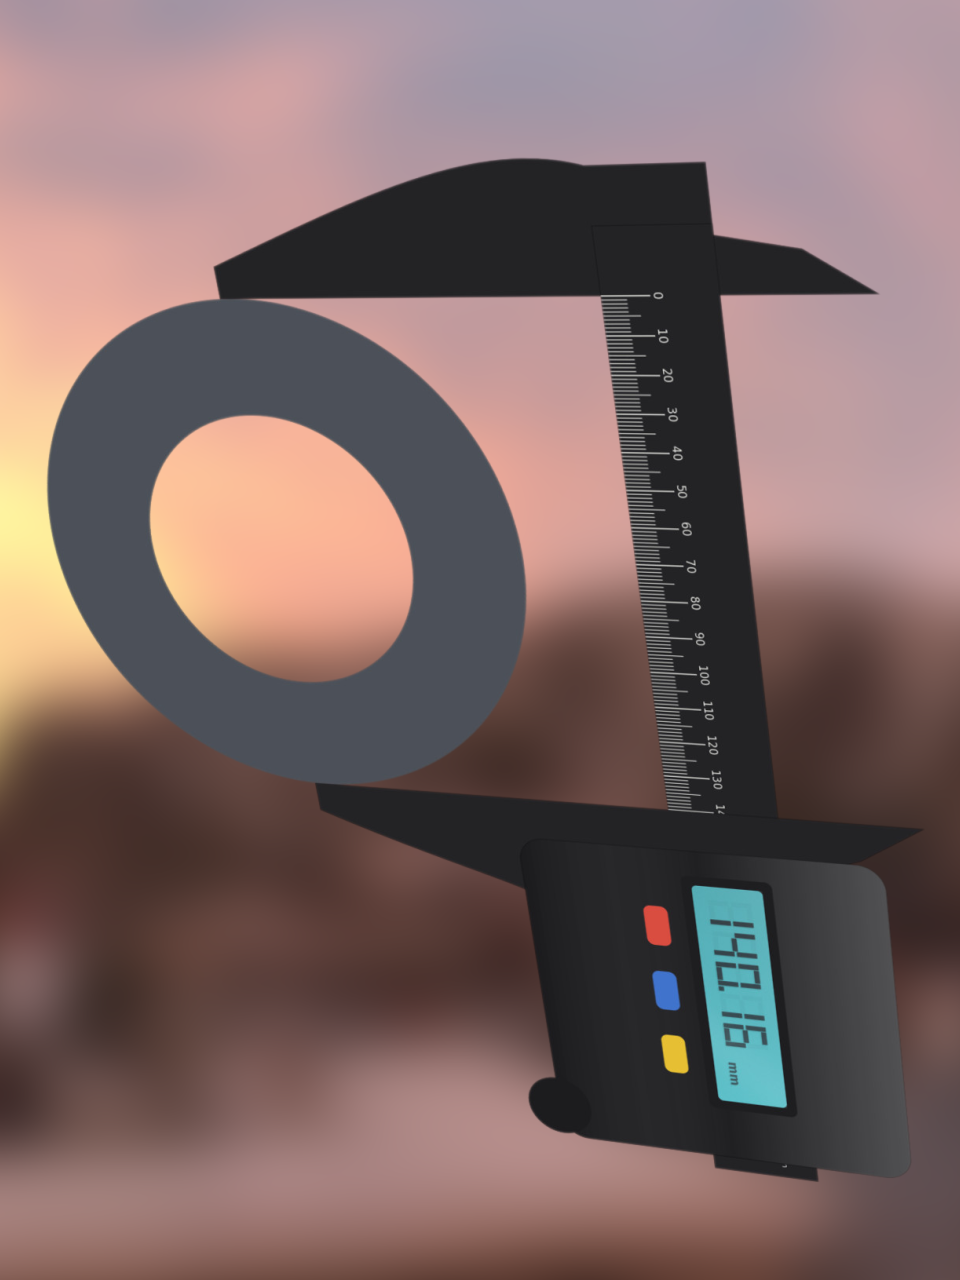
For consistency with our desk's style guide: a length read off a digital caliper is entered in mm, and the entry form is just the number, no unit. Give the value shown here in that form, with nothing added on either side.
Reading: 140.16
